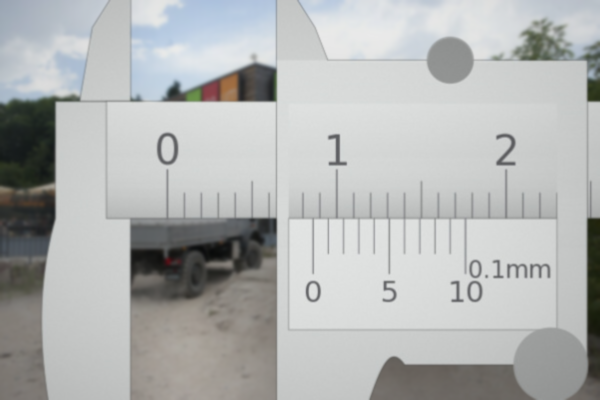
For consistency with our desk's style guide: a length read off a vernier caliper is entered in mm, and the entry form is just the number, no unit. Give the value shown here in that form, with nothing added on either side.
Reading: 8.6
